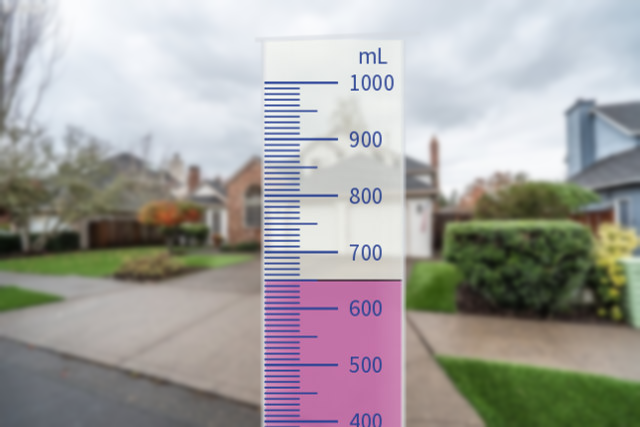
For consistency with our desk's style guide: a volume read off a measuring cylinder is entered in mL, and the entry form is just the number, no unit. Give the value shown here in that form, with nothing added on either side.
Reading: 650
